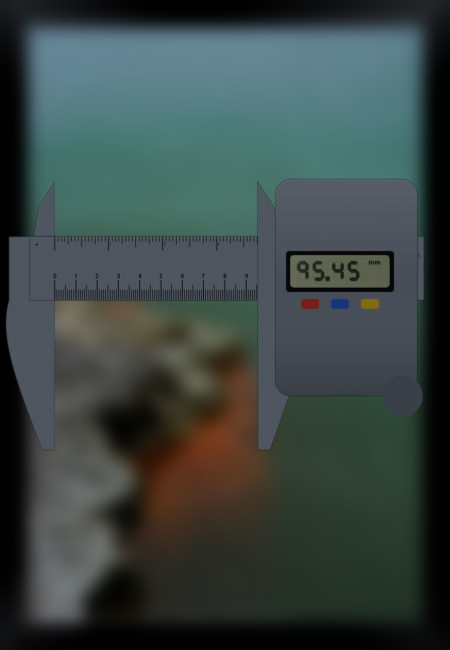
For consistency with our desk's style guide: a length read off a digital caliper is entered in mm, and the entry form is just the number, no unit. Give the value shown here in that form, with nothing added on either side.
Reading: 95.45
